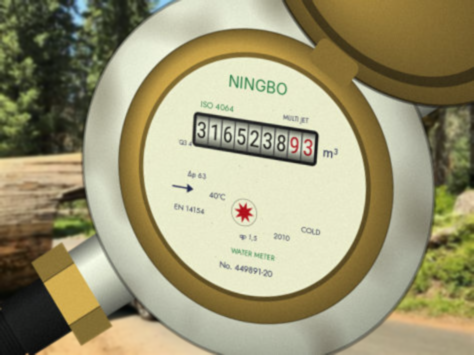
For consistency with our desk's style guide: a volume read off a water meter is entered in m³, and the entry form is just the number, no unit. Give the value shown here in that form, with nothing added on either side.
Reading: 3165238.93
